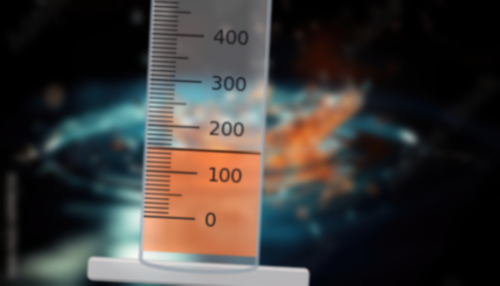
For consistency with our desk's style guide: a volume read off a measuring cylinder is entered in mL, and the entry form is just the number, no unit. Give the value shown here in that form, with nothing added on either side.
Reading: 150
